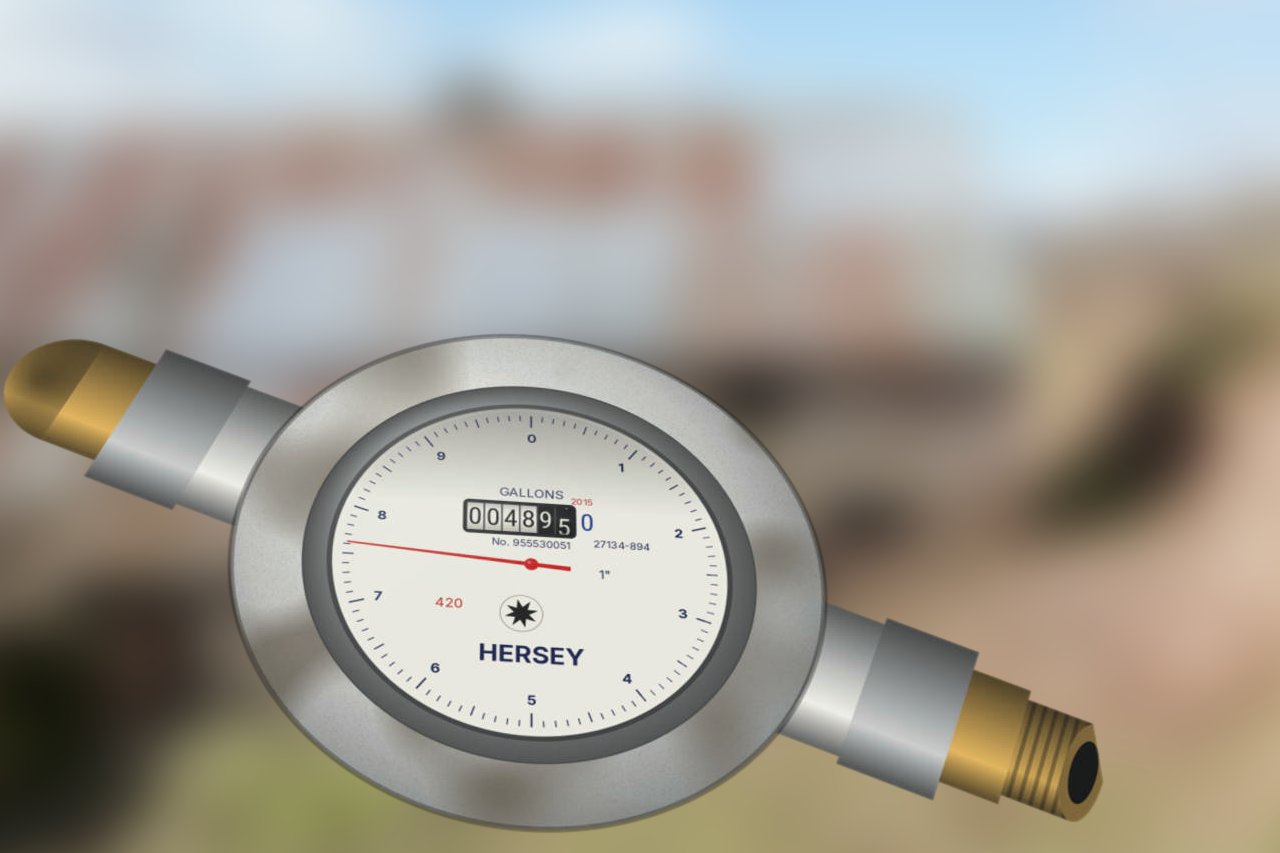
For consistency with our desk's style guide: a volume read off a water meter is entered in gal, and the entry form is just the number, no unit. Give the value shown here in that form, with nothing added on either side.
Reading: 48947.6
